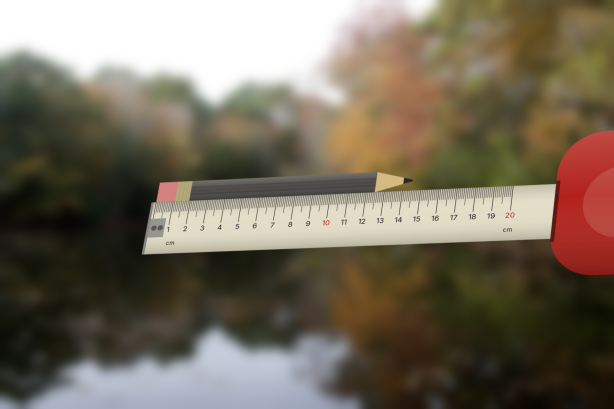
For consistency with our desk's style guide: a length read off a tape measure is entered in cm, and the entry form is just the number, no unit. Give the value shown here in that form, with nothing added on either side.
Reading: 14.5
